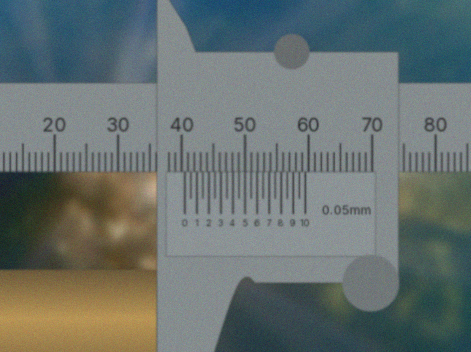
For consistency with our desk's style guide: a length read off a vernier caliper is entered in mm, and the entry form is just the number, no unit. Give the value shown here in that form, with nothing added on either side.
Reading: 40.5
